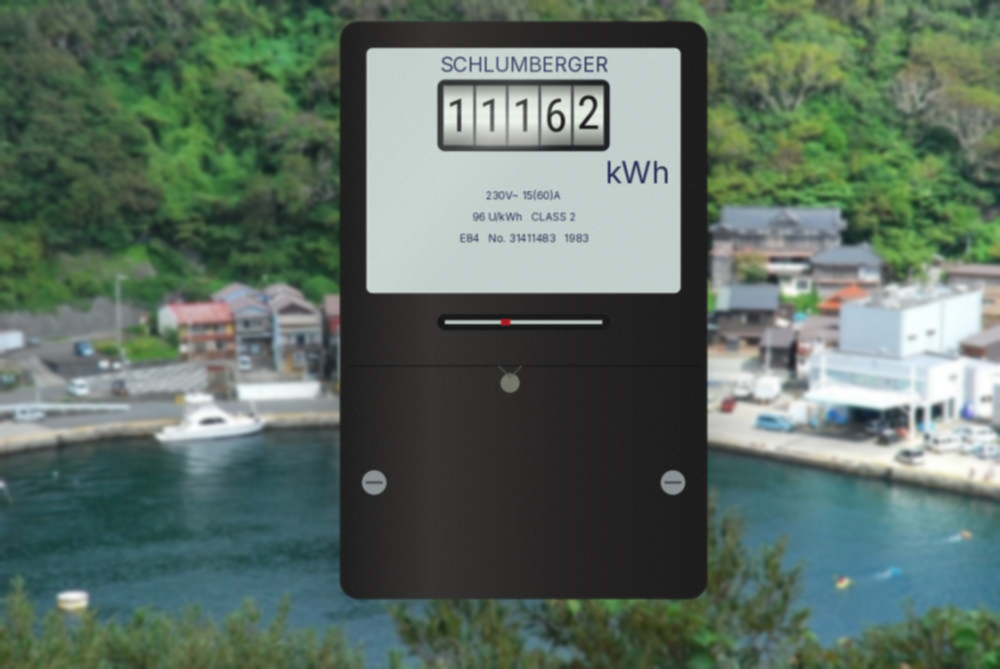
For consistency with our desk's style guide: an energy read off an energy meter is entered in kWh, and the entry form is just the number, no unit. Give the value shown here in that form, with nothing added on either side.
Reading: 11162
